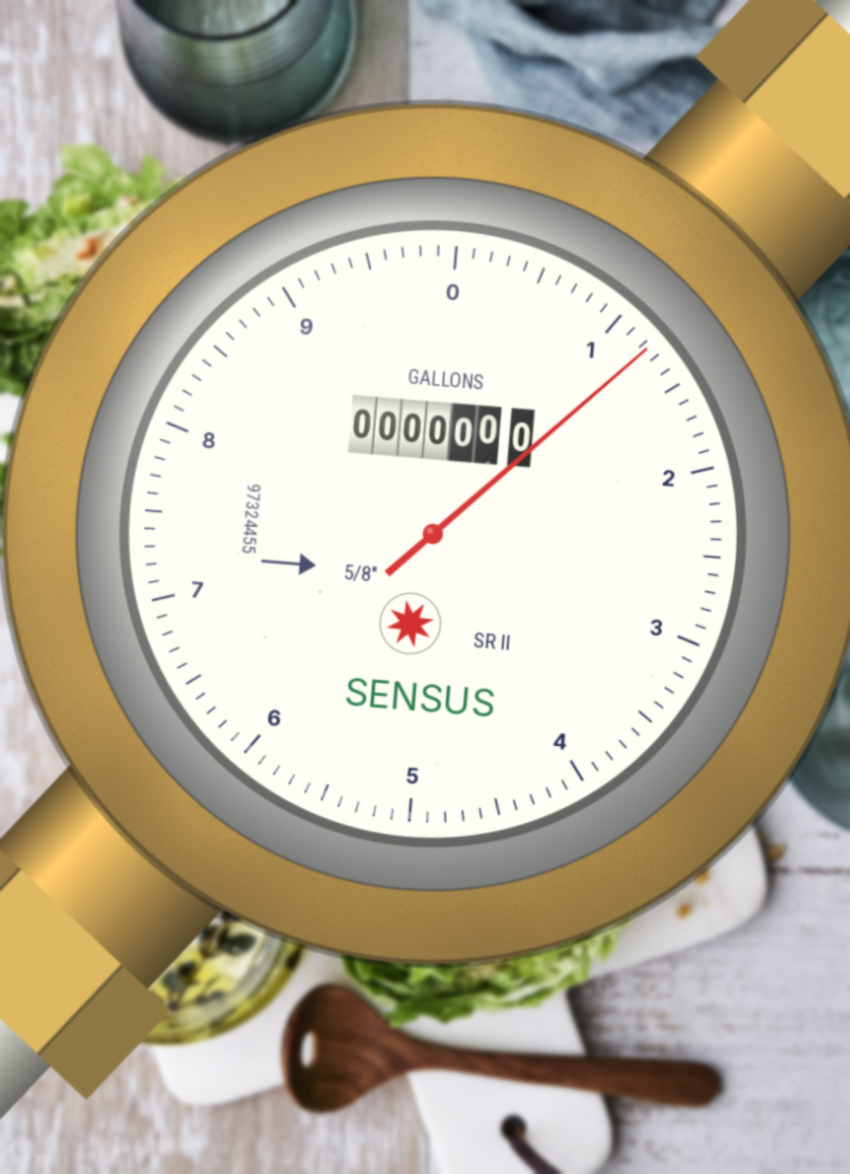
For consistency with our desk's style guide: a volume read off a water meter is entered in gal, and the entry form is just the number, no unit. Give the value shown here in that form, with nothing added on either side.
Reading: 1.2
